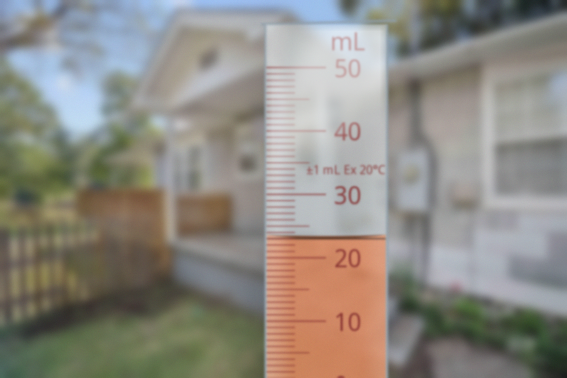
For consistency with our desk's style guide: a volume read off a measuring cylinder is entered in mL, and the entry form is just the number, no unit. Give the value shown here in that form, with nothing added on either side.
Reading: 23
